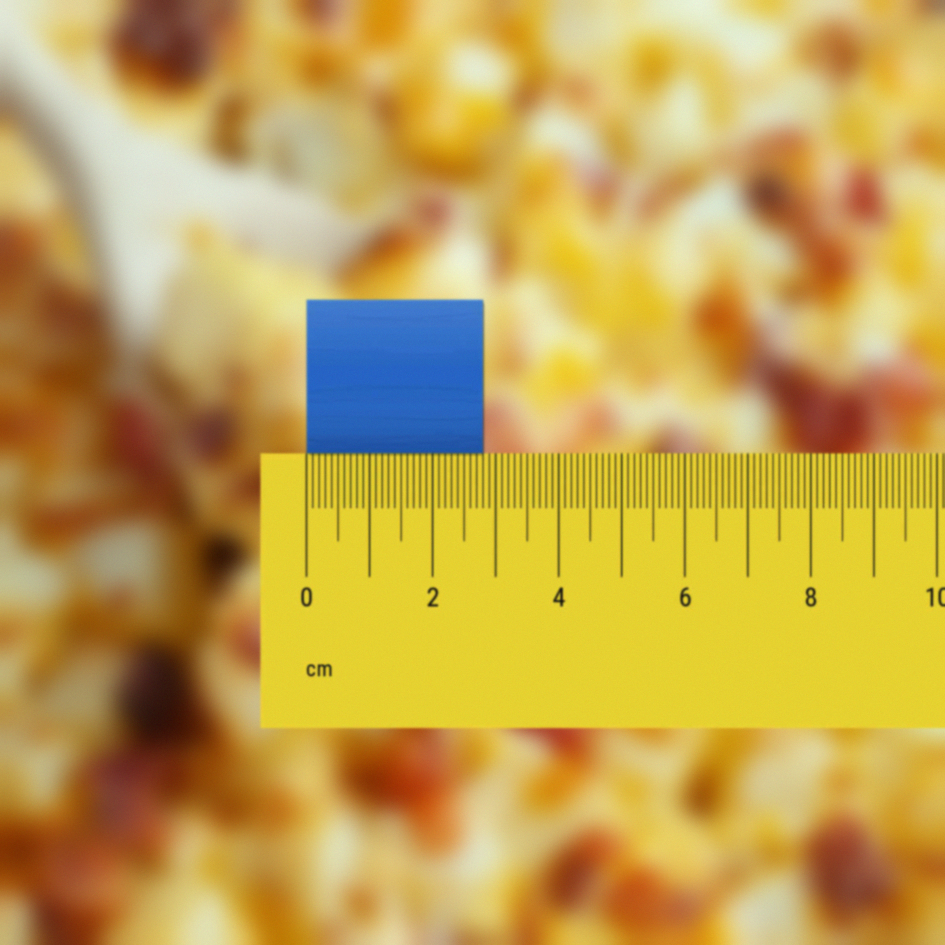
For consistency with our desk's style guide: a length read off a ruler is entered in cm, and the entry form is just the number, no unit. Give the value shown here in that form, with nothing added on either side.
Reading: 2.8
